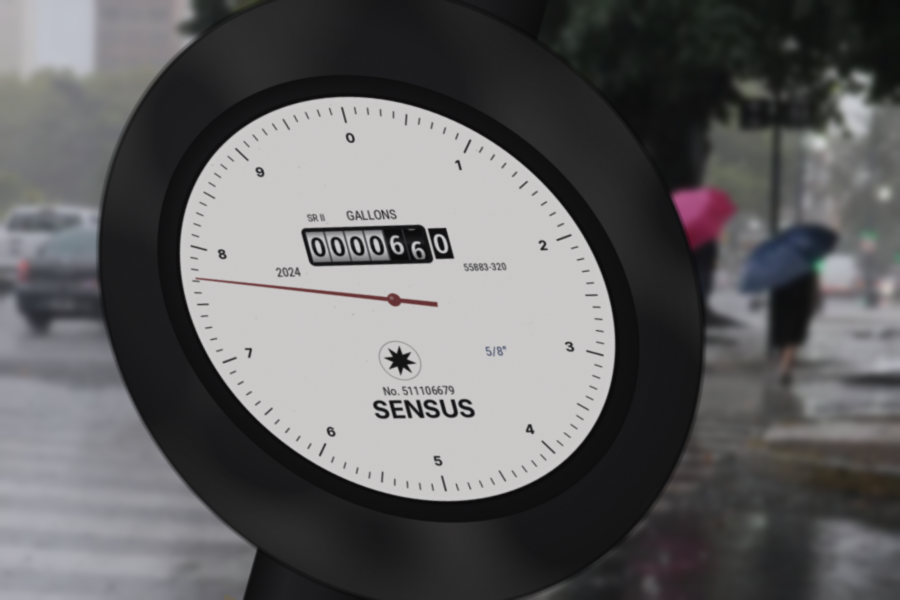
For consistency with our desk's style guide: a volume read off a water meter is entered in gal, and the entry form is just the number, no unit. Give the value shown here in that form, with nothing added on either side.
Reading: 657.7
